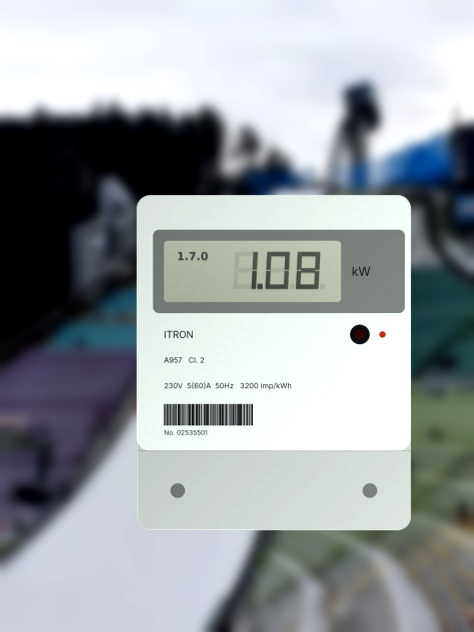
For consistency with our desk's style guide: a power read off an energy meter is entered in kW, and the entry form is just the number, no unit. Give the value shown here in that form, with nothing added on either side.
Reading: 1.08
